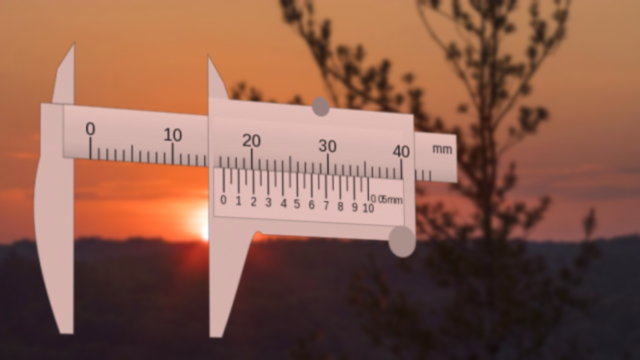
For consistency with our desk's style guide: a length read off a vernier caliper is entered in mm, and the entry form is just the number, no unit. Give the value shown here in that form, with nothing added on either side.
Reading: 16.4
